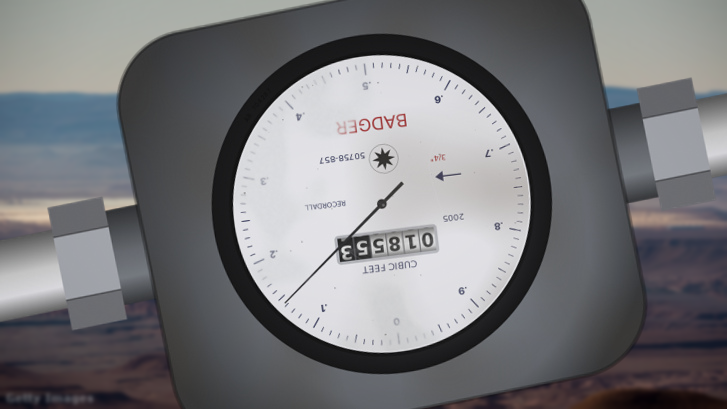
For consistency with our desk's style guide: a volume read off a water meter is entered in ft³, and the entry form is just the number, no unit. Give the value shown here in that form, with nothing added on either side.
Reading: 18553.14
